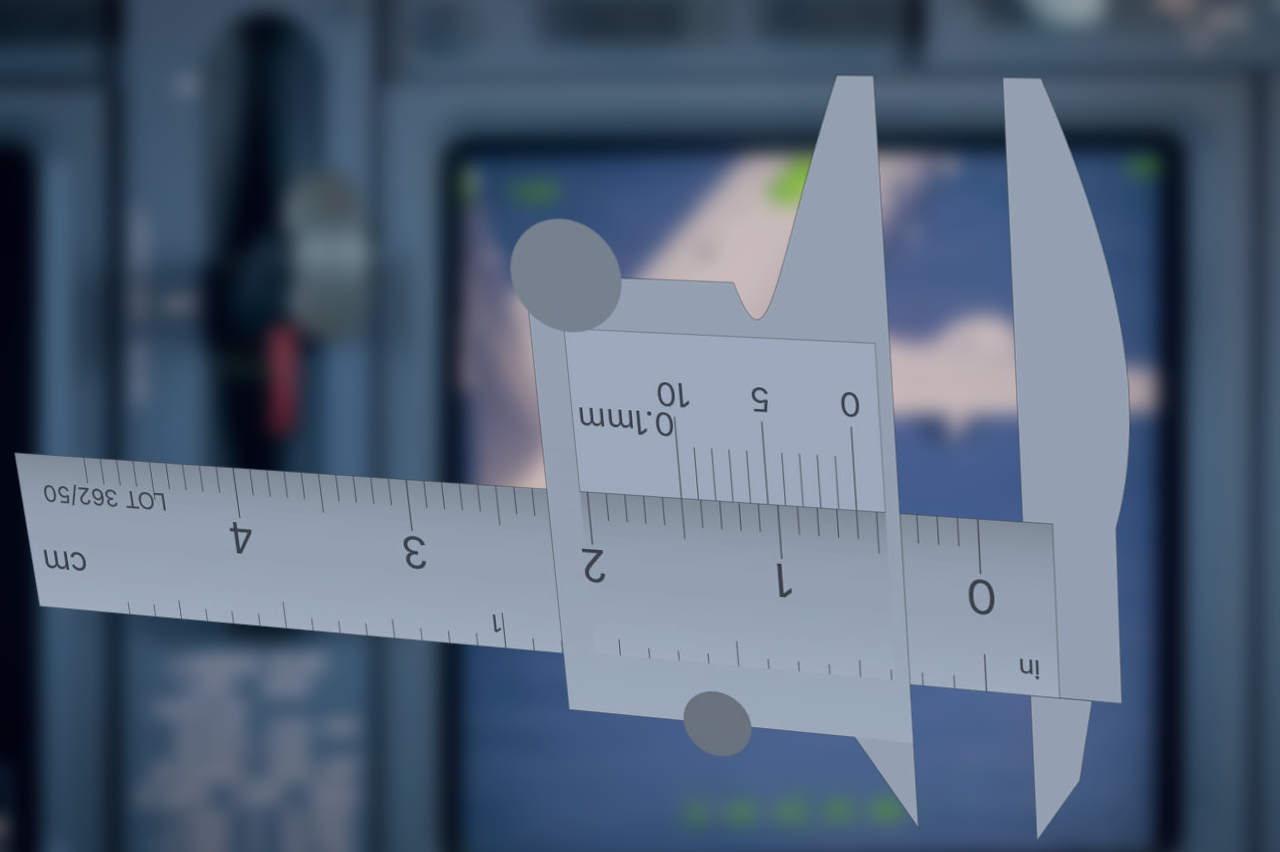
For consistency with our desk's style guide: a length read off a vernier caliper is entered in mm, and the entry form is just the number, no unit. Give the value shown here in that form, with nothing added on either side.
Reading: 6.0
